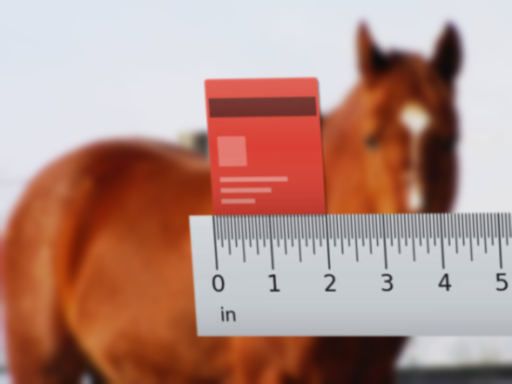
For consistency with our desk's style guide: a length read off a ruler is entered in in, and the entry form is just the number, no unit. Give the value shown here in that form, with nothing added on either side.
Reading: 2
